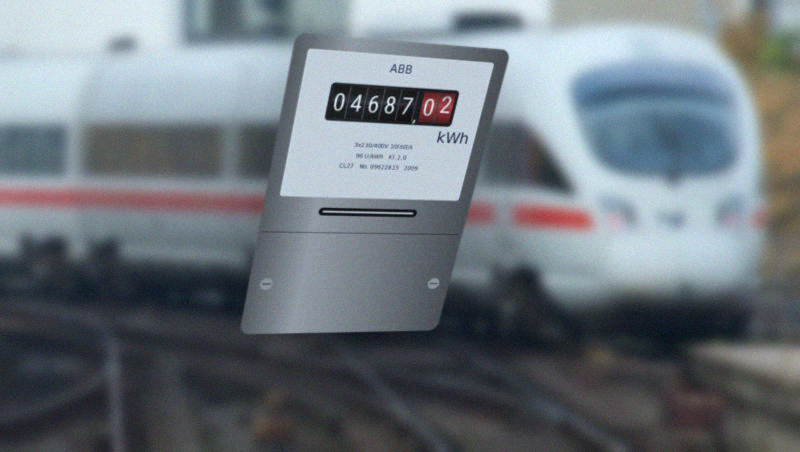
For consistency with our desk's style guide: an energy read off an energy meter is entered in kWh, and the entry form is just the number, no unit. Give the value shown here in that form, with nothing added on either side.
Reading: 4687.02
